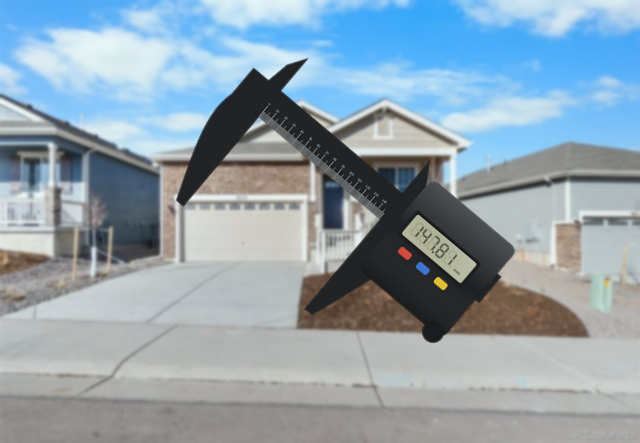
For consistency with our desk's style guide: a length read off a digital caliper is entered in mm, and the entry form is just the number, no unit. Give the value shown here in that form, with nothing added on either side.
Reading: 147.81
